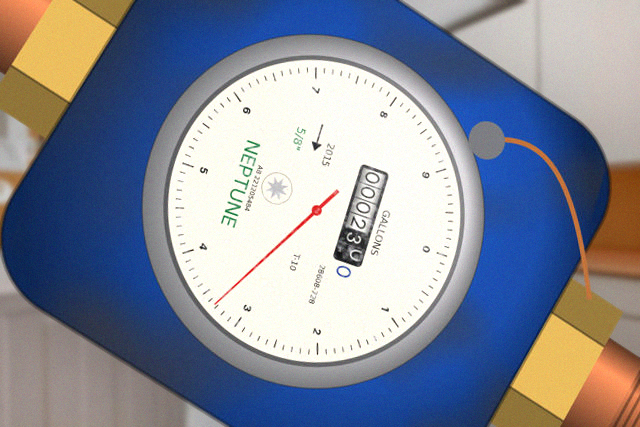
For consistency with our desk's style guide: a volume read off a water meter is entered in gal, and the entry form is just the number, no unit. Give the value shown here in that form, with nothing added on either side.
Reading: 2303.3
